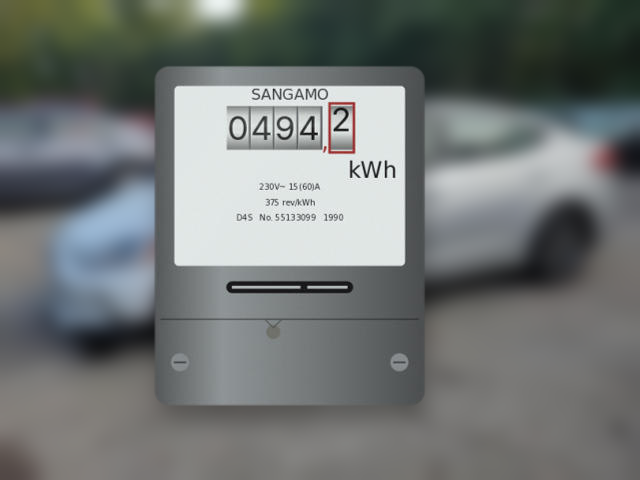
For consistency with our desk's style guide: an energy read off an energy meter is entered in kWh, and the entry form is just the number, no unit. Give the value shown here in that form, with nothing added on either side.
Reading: 494.2
